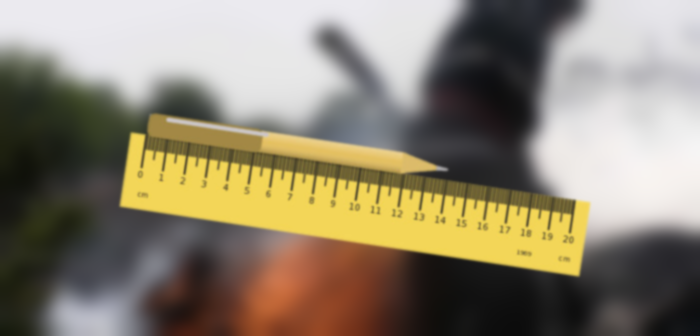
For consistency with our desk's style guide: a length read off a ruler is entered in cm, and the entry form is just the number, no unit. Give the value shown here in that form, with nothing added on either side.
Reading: 14
